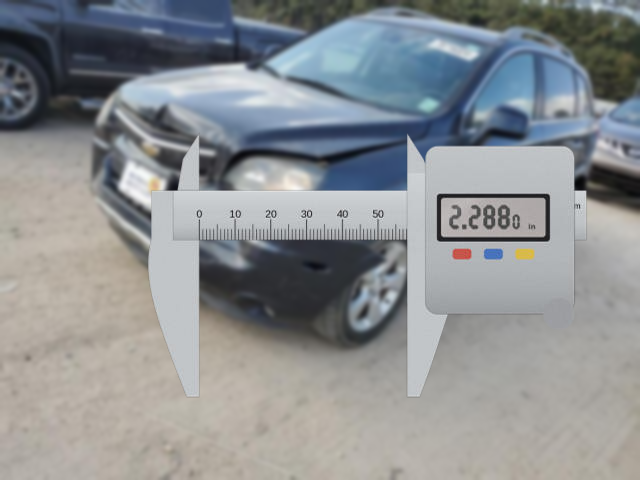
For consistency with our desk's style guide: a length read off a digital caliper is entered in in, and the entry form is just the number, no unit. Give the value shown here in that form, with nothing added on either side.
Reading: 2.2880
